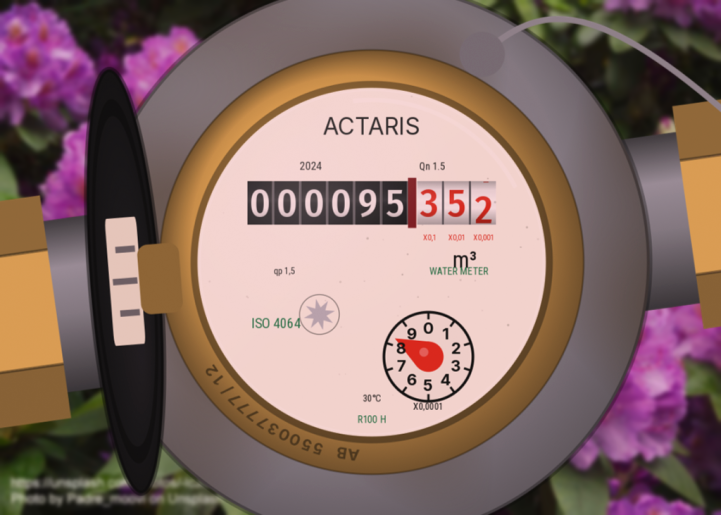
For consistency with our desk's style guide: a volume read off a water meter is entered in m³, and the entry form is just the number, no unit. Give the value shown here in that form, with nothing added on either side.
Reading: 95.3518
